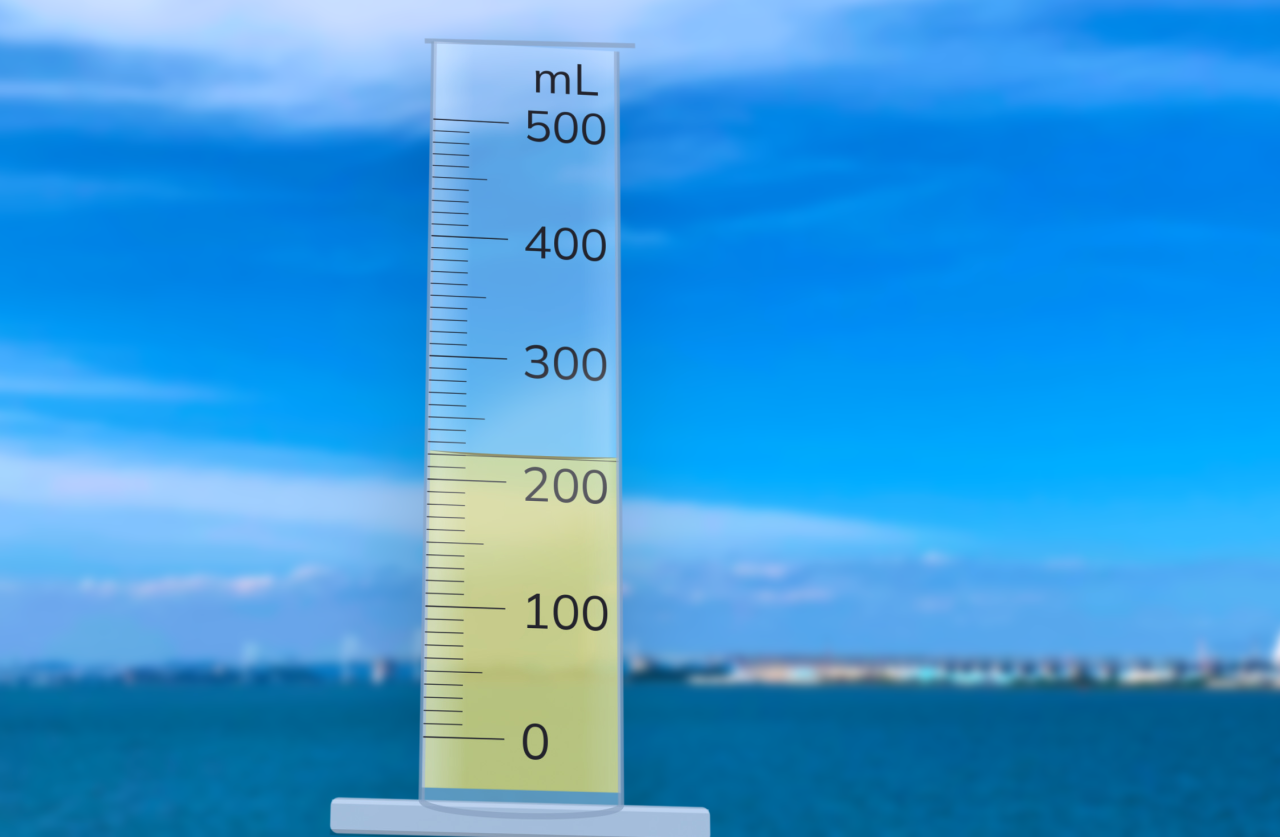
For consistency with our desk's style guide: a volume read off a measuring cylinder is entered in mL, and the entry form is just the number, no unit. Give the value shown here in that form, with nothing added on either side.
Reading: 220
